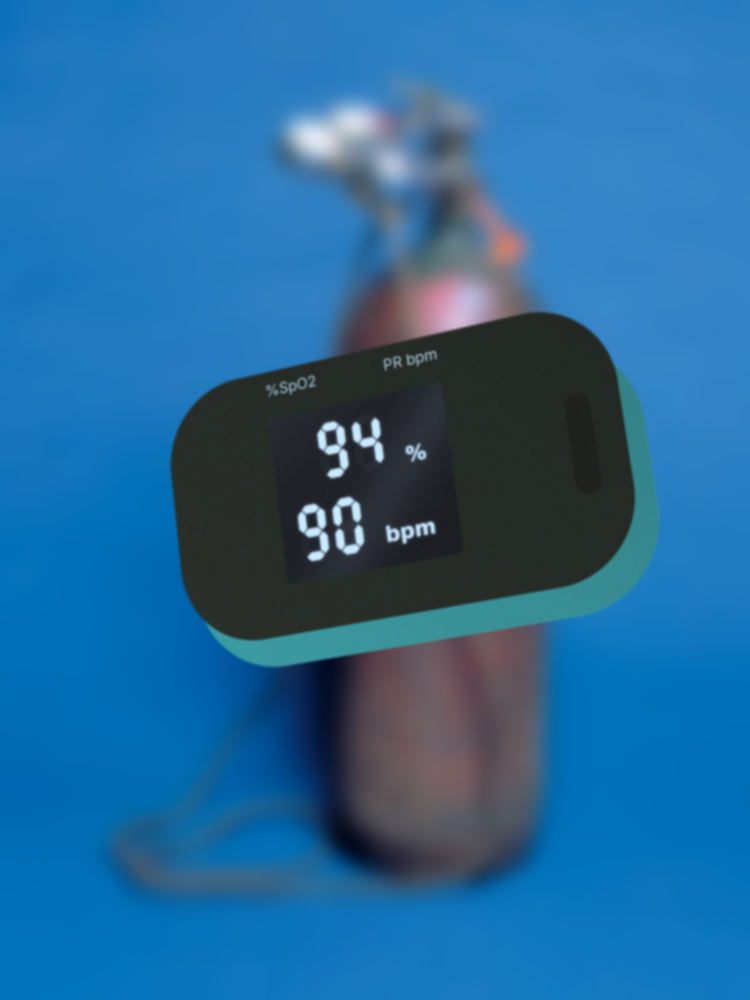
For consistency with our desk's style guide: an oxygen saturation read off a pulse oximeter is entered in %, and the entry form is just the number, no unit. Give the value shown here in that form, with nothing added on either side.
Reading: 94
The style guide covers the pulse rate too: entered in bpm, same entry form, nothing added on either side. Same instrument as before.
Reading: 90
